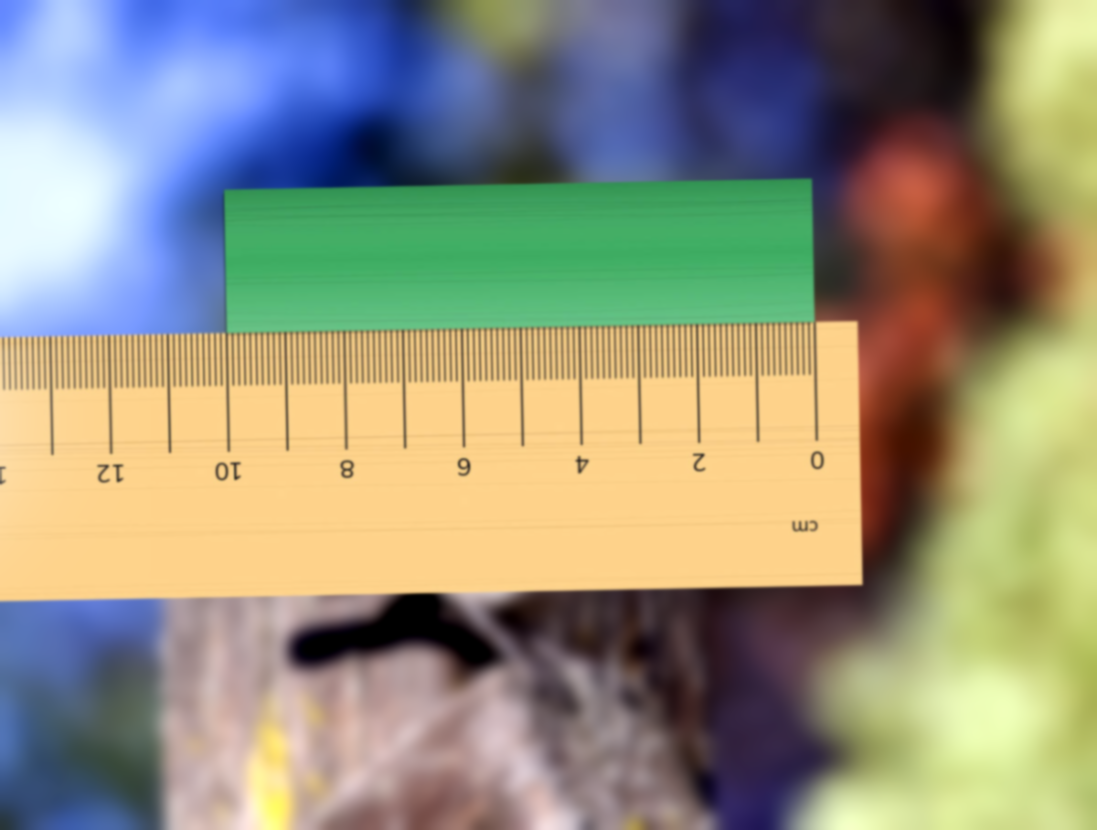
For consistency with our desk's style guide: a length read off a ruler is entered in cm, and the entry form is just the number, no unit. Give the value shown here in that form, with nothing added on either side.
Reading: 10
